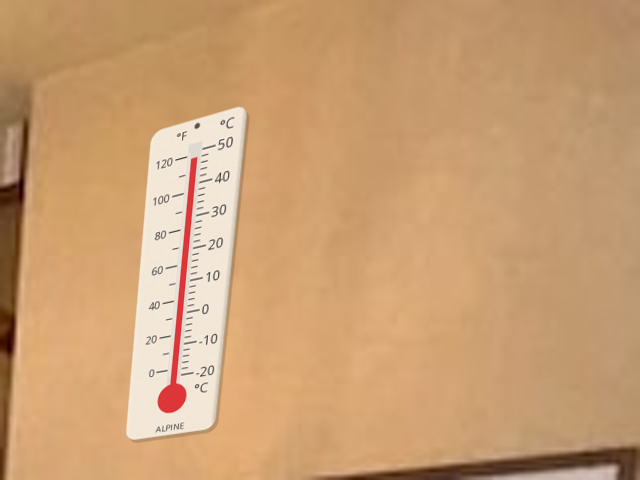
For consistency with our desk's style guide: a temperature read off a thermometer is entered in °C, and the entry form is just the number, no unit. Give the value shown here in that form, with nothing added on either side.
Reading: 48
